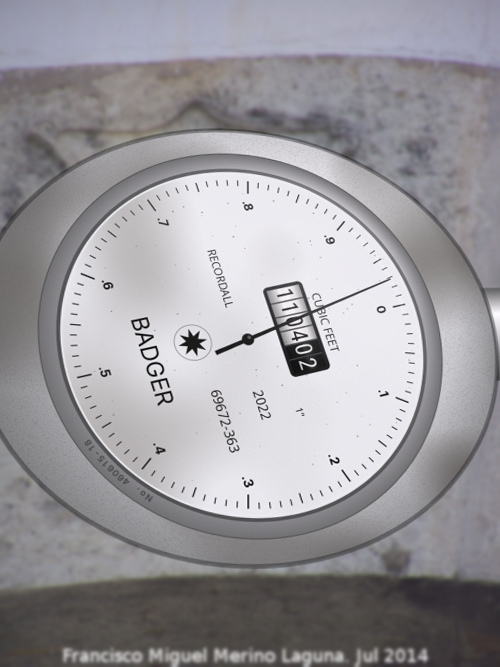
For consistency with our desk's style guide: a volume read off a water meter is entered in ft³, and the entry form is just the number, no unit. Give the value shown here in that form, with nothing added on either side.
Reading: 110401.97
